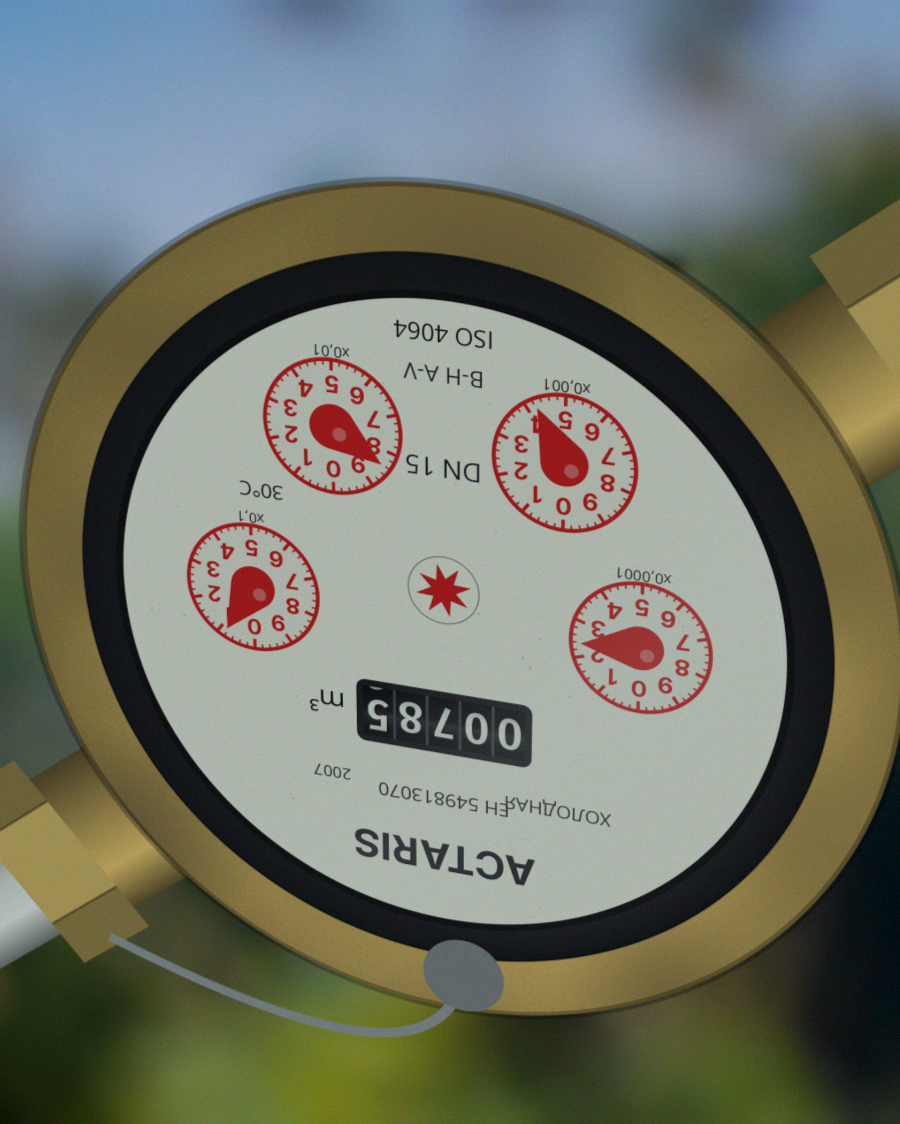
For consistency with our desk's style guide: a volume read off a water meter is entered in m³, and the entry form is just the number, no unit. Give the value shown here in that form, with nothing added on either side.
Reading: 785.0842
